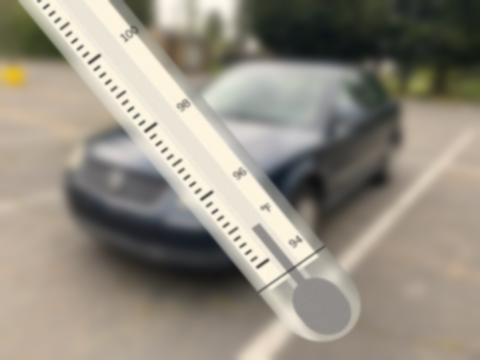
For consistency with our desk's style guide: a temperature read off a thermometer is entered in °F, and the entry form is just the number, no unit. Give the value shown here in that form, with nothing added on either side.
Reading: 94.8
